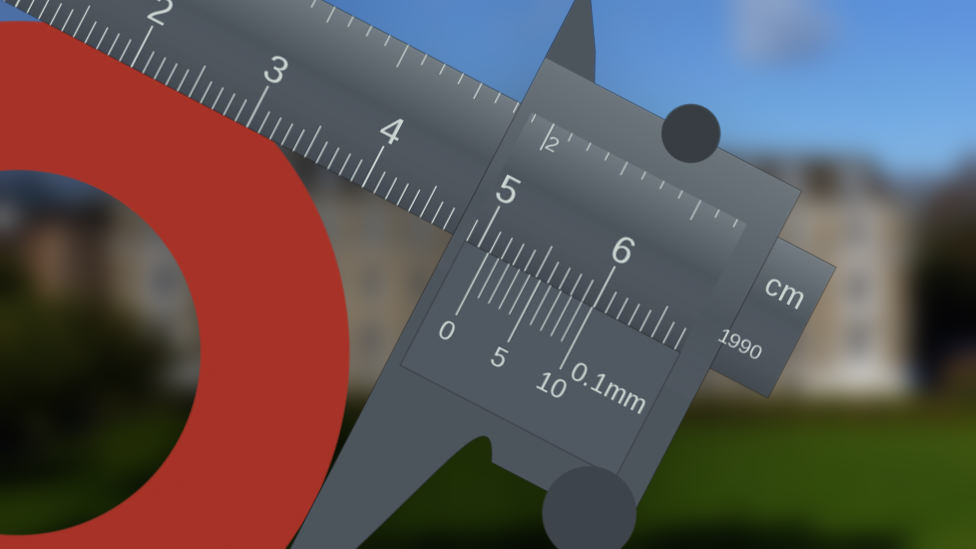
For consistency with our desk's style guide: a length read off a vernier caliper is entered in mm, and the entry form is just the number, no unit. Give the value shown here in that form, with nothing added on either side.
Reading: 50.9
